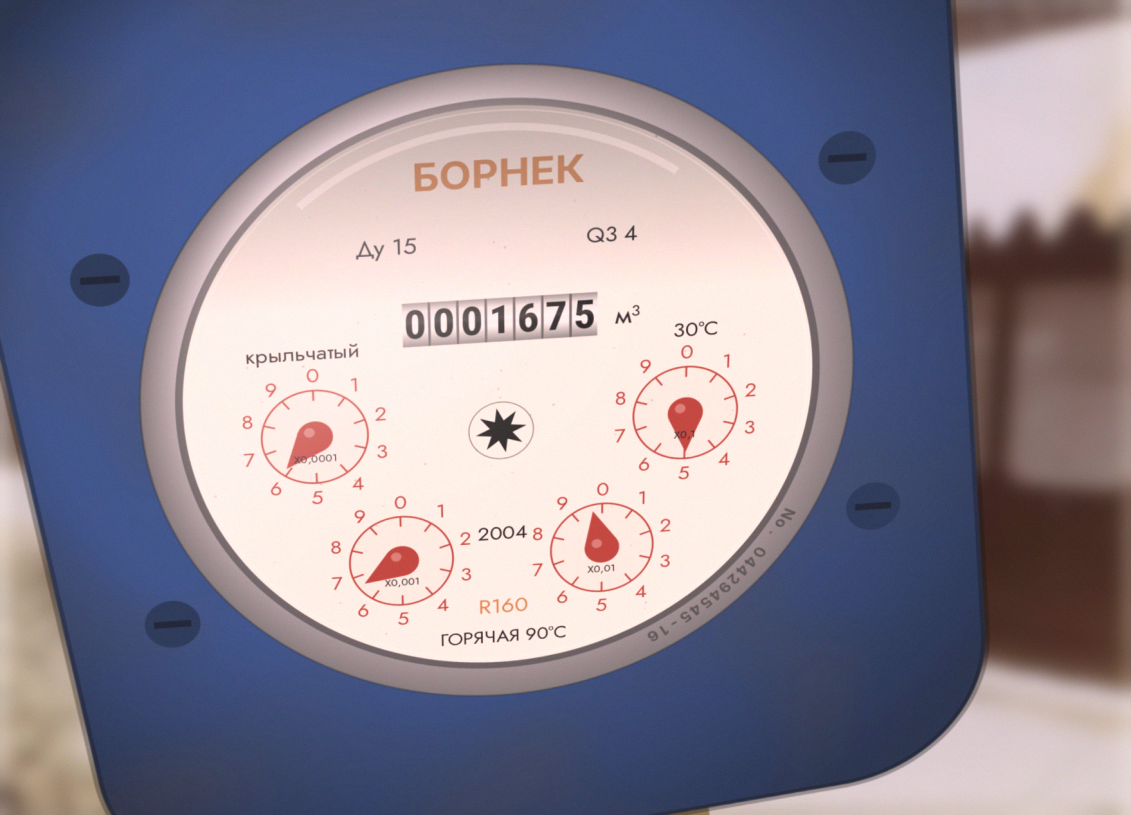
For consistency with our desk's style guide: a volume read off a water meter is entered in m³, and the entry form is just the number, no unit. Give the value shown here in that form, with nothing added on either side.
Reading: 1675.4966
